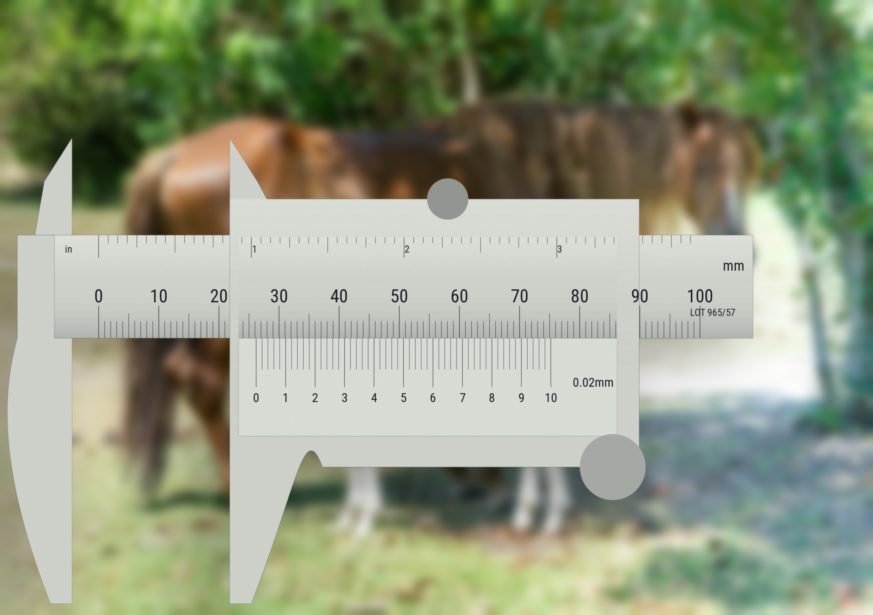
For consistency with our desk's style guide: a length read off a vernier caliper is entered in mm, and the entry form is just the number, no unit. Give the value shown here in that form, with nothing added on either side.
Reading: 26.2
